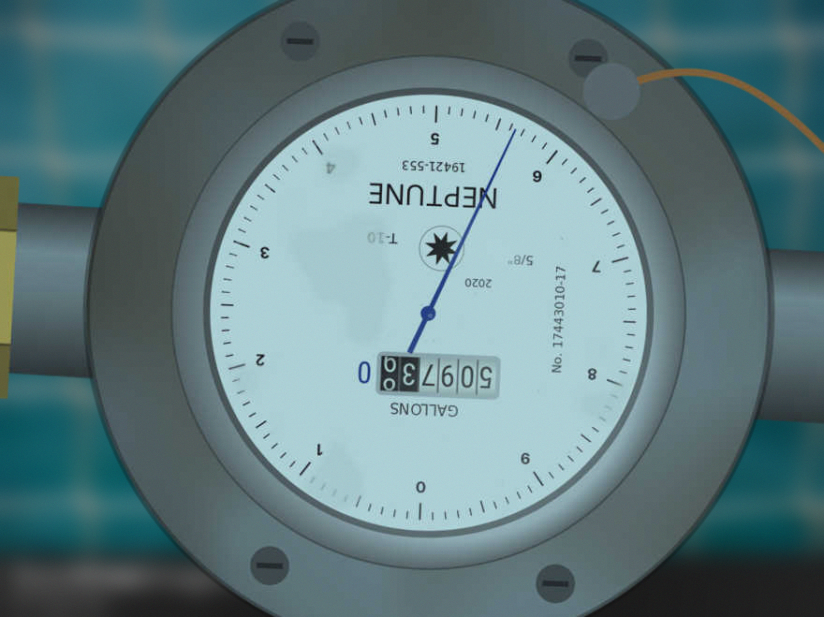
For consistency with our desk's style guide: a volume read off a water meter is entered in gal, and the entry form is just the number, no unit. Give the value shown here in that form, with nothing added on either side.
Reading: 5097385.6
